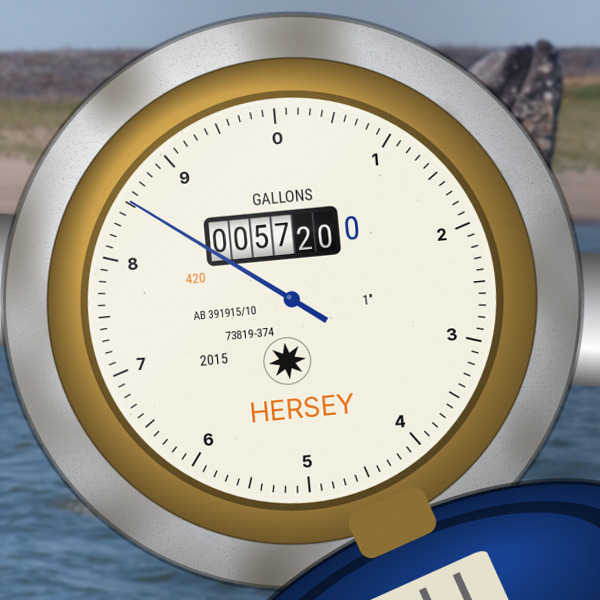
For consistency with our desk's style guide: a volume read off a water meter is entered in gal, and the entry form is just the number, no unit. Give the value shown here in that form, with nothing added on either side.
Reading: 57198.5
